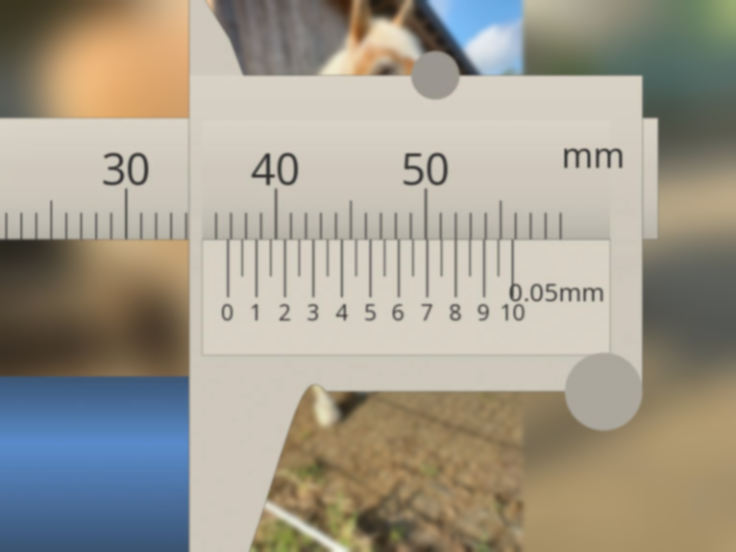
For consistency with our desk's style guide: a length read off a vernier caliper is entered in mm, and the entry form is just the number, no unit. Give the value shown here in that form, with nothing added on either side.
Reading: 36.8
